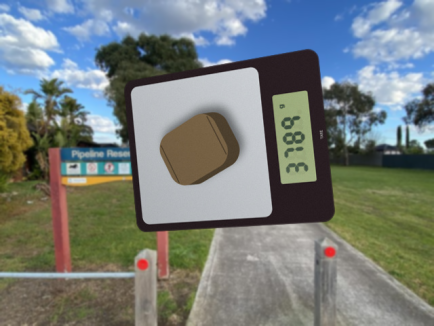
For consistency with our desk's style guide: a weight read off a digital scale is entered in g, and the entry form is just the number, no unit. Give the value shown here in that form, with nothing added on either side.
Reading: 3789
